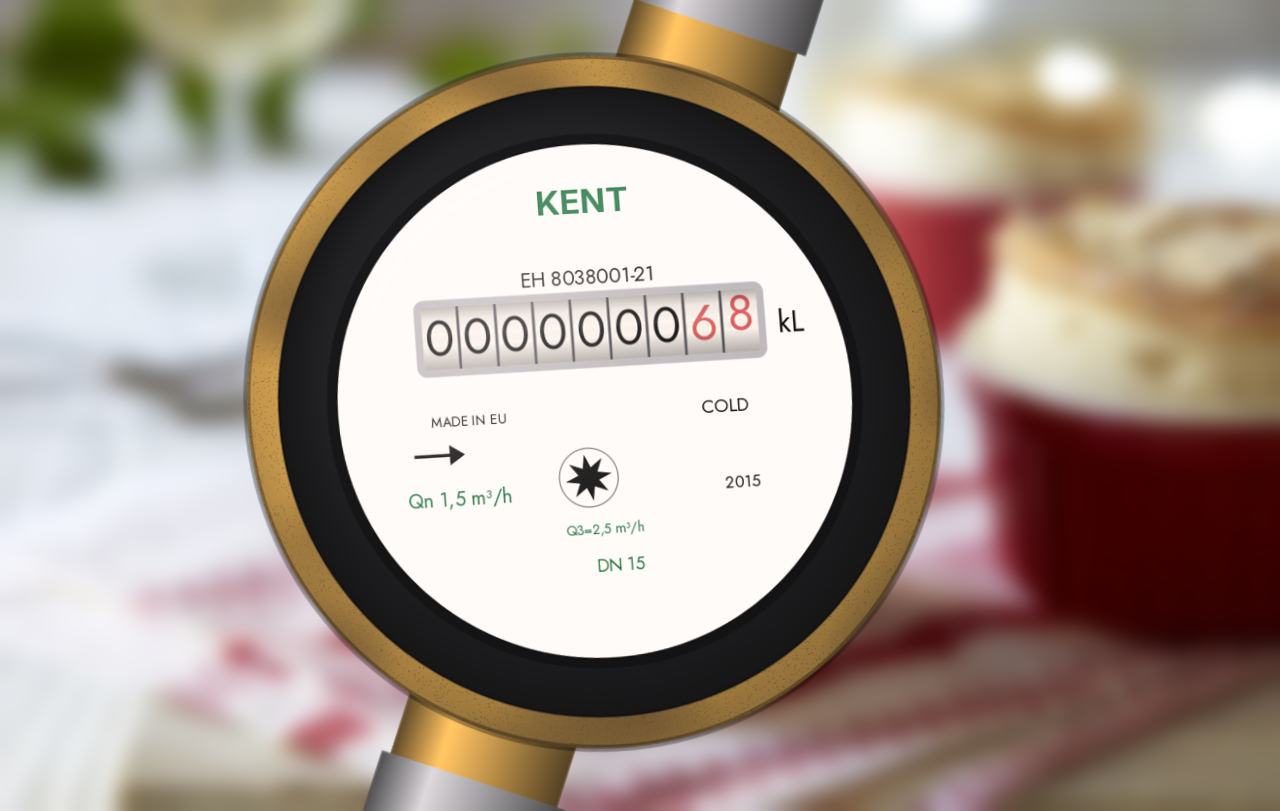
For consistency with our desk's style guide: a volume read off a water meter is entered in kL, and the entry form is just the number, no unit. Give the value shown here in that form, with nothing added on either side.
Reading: 0.68
